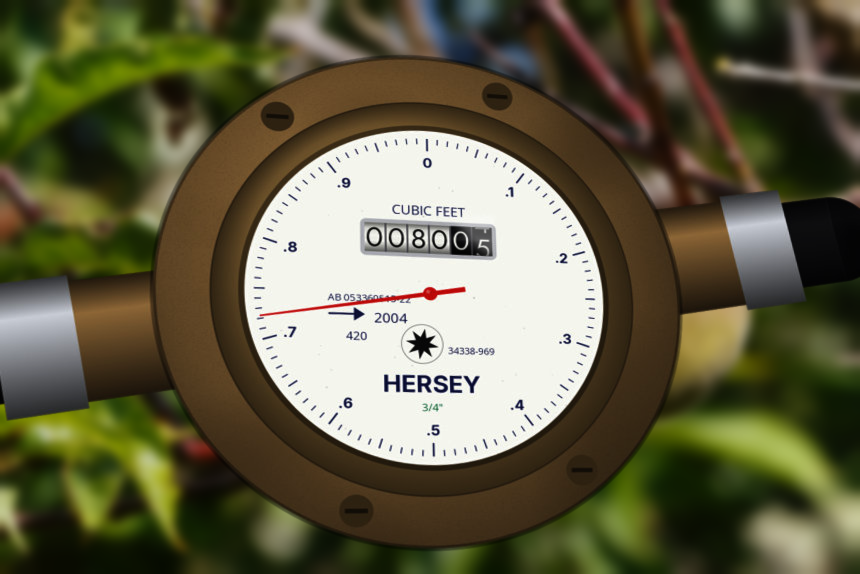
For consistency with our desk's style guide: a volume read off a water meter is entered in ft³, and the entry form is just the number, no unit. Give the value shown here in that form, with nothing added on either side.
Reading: 8004.72
